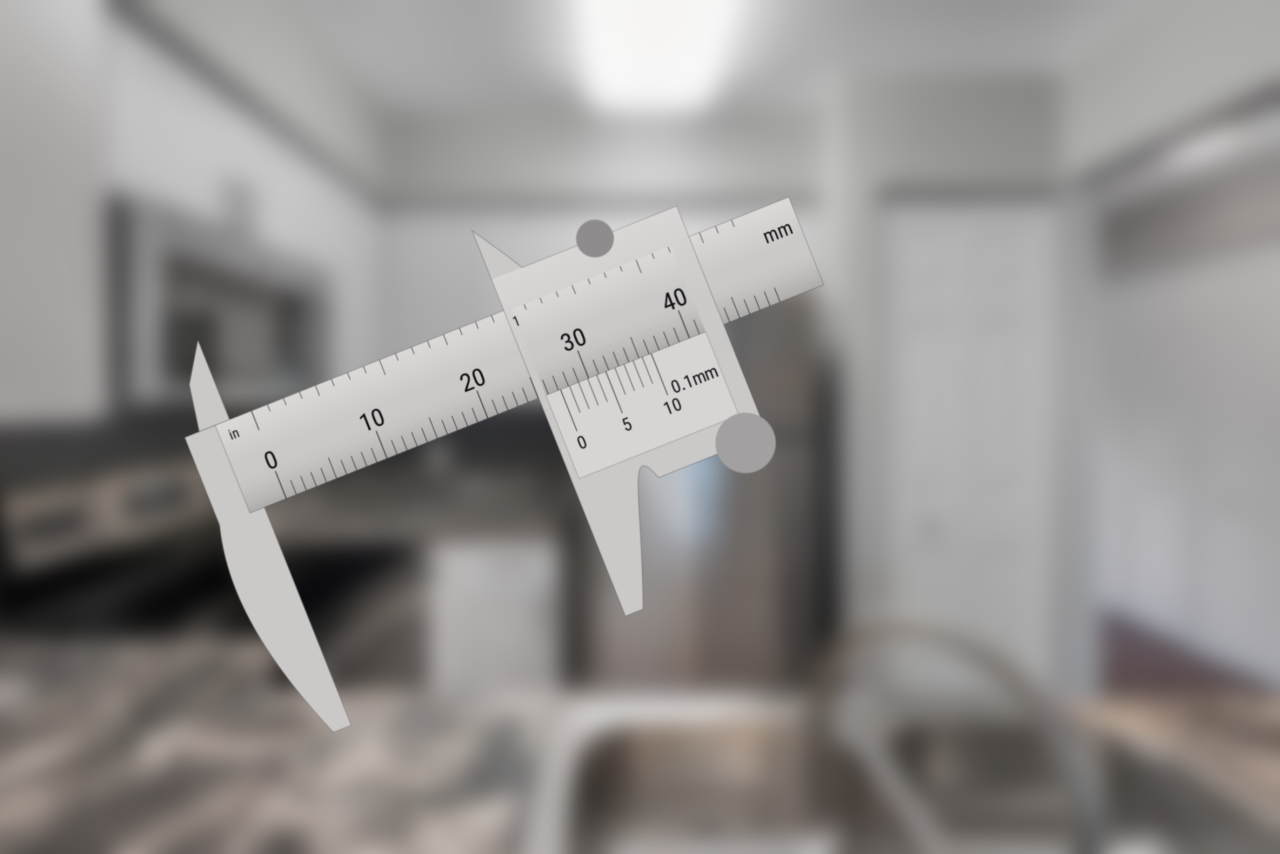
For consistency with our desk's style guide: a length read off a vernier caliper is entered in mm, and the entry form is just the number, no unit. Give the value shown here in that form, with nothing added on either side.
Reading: 27.2
